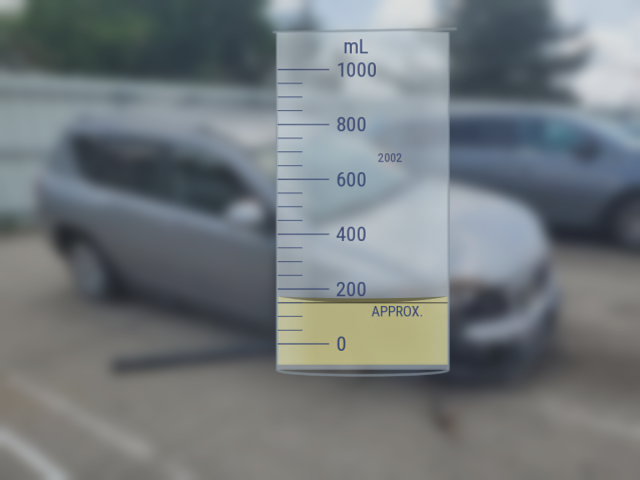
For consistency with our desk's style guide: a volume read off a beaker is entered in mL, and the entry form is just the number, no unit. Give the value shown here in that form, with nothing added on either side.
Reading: 150
